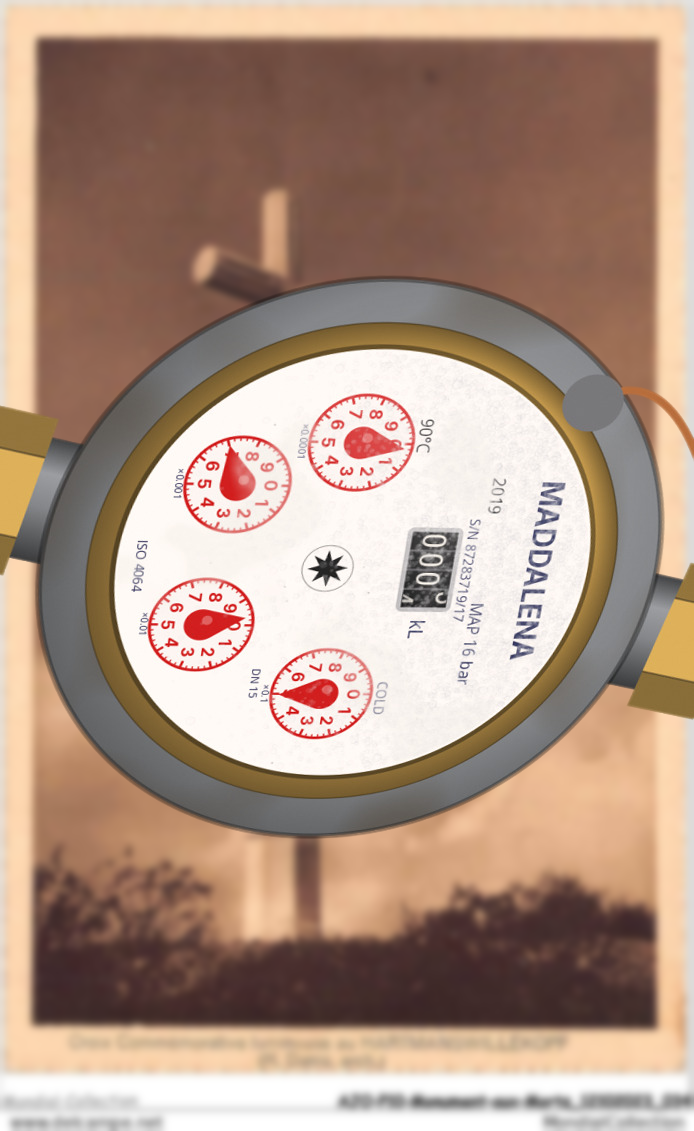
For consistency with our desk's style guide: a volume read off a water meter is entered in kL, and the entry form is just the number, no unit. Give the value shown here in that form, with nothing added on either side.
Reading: 3.4970
